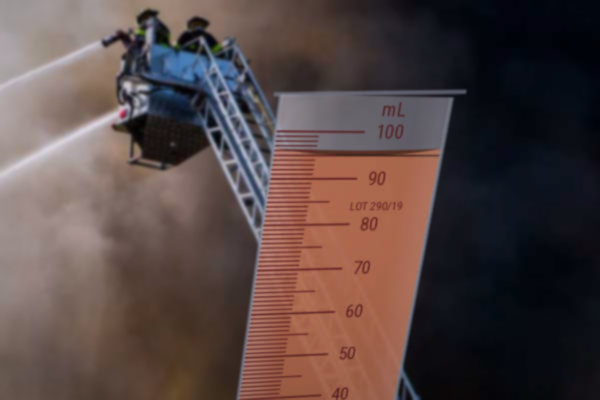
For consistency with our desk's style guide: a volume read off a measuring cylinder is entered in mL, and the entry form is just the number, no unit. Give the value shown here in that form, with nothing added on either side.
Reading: 95
